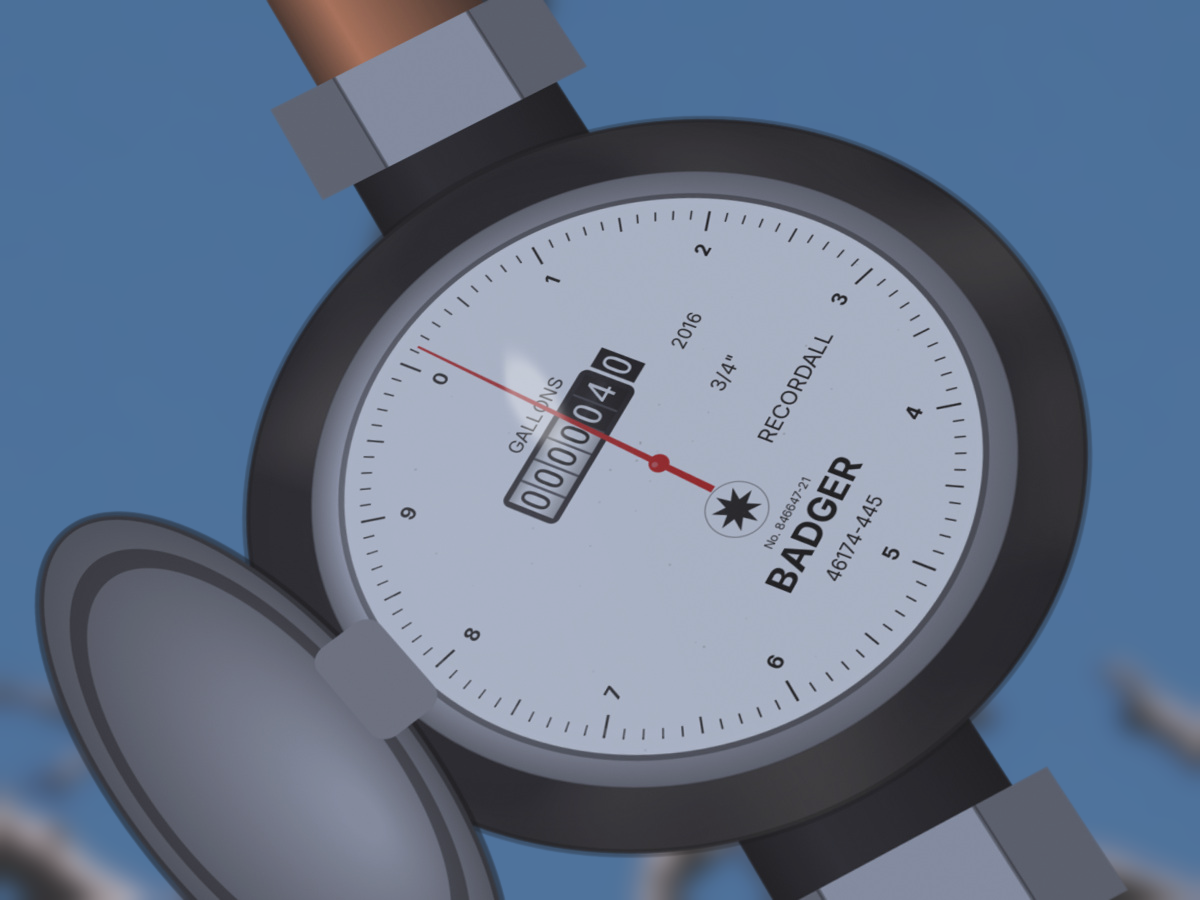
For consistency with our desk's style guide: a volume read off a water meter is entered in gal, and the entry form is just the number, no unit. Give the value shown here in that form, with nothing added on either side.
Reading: 40.1
